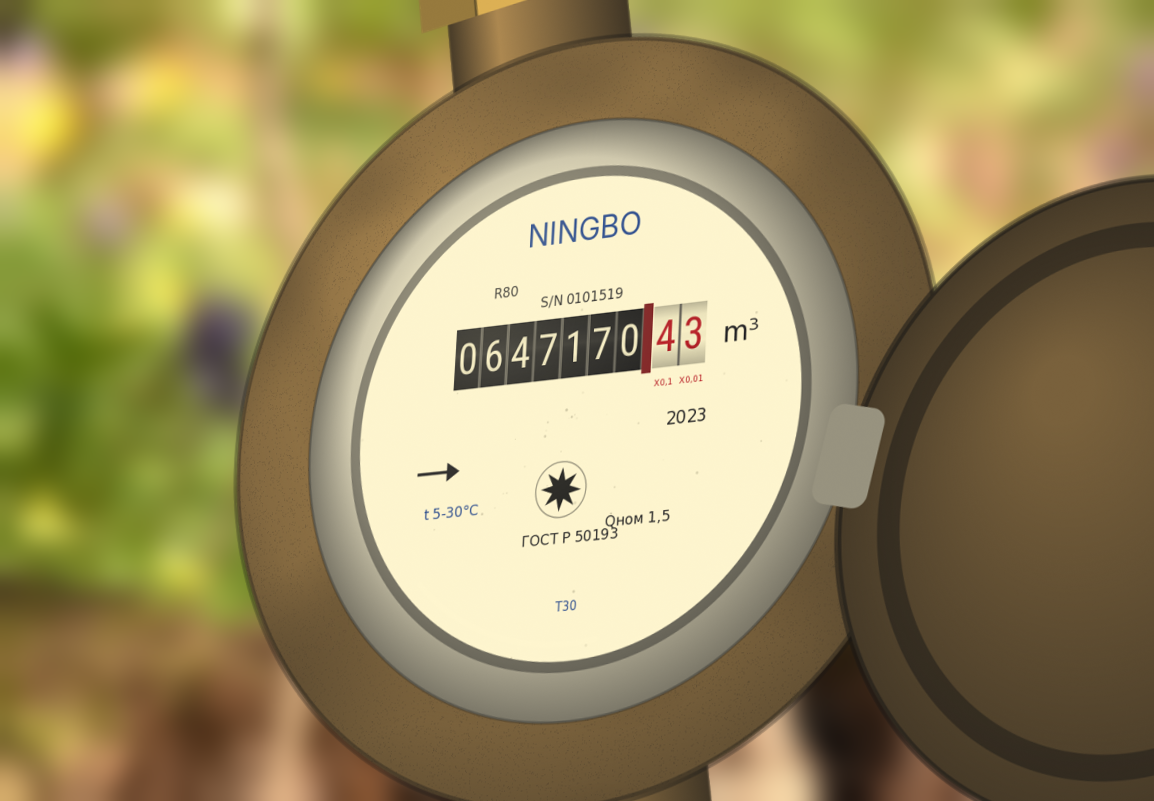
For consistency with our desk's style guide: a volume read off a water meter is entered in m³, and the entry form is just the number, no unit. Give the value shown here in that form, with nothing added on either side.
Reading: 647170.43
